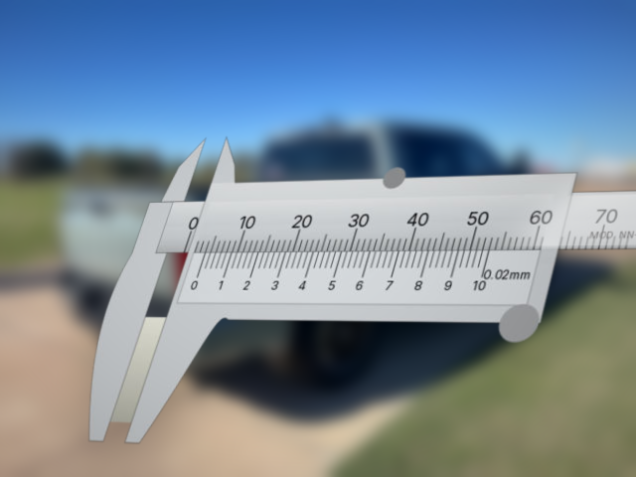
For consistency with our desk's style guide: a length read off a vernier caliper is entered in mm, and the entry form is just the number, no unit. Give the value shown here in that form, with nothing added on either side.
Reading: 4.0
